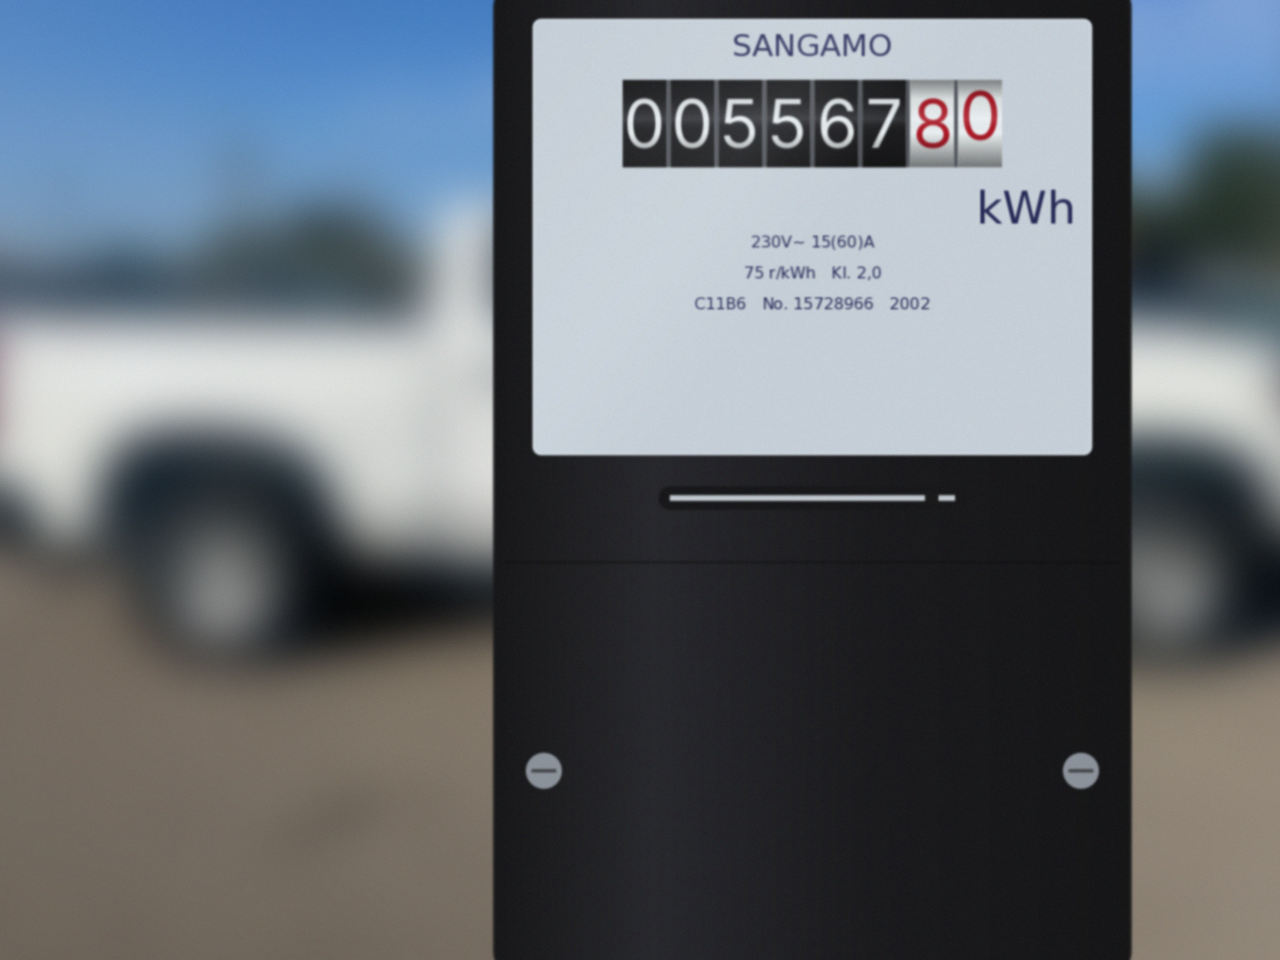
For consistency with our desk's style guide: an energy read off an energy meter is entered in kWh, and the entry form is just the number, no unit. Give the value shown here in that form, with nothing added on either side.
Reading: 5567.80
